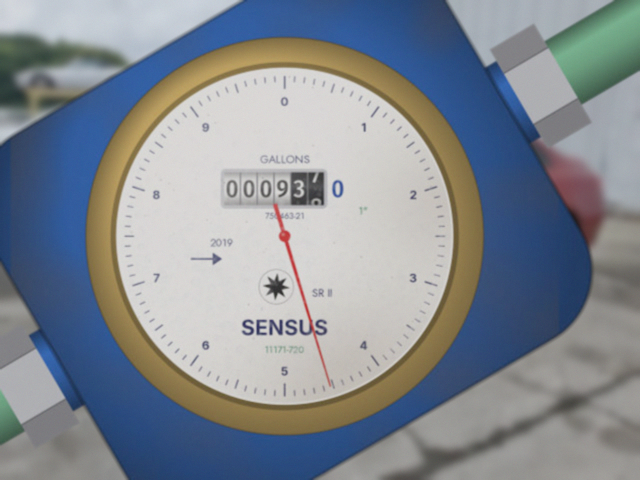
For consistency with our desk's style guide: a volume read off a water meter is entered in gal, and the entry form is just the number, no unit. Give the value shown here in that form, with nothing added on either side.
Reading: 9374.5
